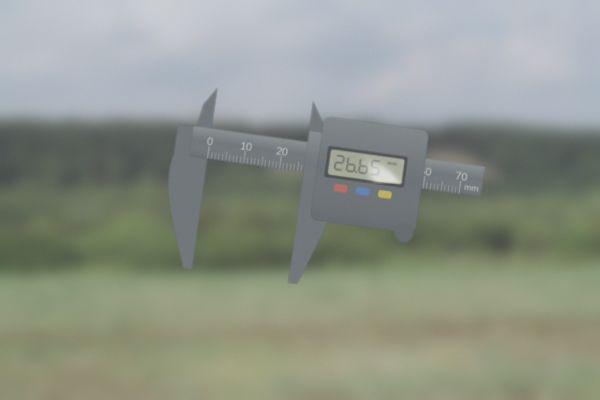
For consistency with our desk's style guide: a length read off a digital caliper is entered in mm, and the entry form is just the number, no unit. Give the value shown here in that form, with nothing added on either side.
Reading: 26.65
